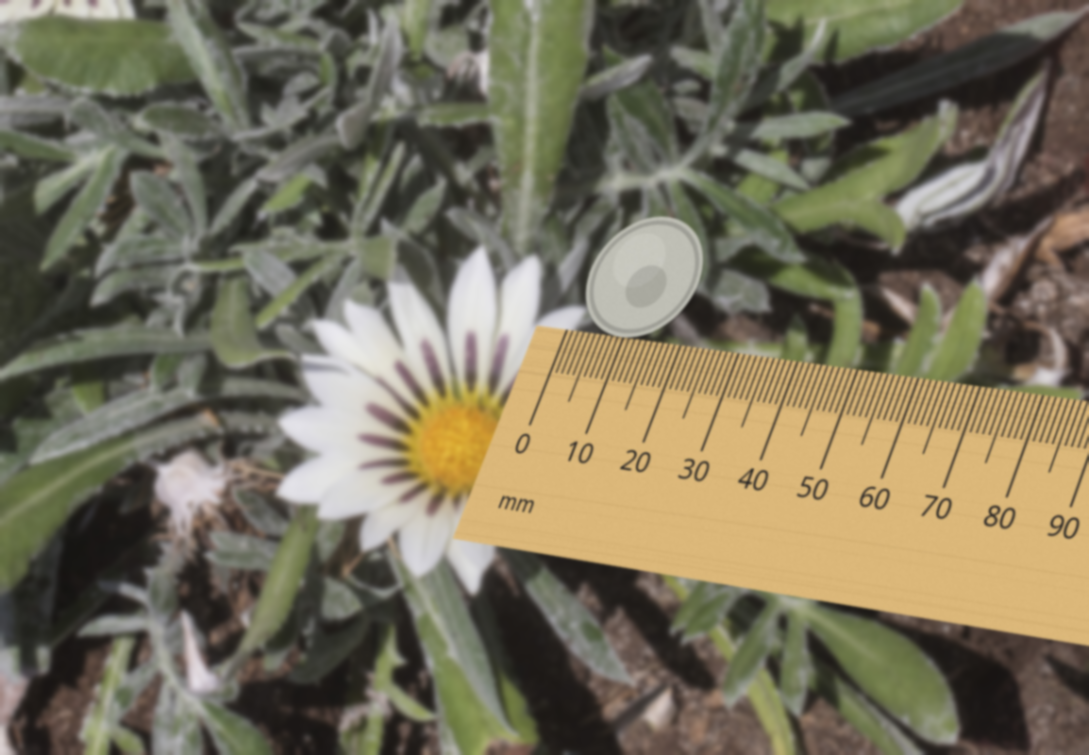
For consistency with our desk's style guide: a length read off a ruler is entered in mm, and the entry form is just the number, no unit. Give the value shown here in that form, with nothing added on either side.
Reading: 19
